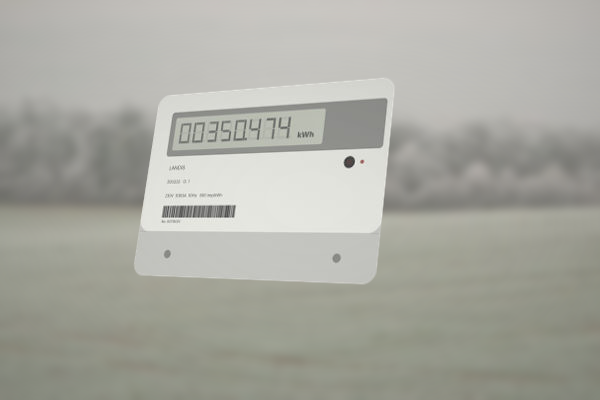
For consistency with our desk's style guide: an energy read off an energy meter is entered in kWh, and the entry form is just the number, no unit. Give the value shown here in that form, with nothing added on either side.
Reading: 350.474
